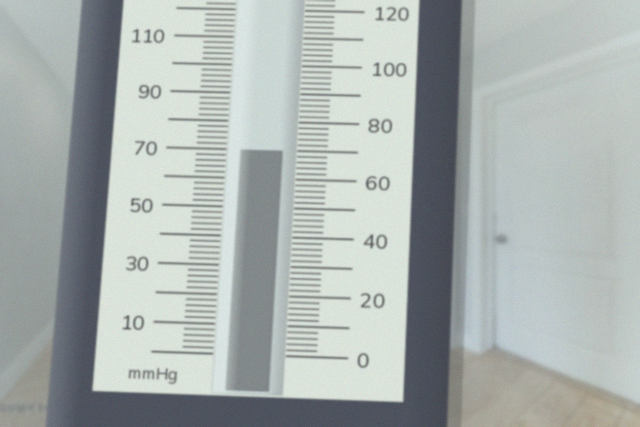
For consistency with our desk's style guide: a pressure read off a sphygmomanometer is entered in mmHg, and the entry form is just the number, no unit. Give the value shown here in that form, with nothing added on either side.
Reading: 70
